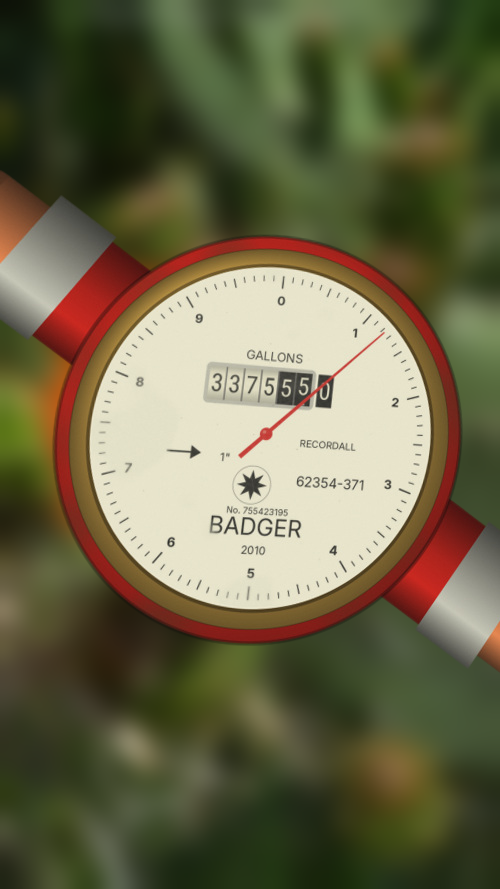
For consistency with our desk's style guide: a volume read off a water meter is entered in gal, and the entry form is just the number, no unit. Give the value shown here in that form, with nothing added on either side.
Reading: 3375551.2
